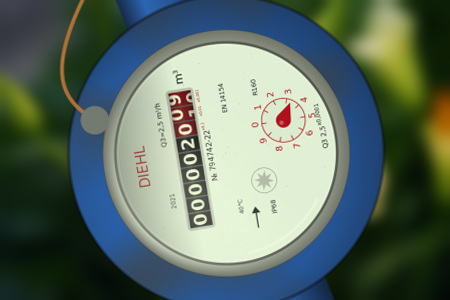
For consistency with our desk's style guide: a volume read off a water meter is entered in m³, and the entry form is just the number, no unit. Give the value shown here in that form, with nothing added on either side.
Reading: 2.0093
